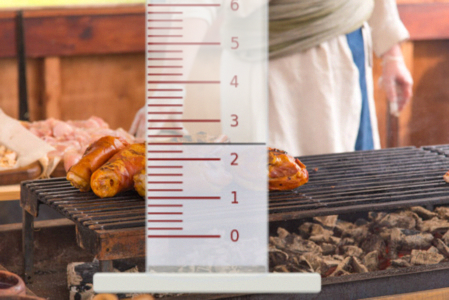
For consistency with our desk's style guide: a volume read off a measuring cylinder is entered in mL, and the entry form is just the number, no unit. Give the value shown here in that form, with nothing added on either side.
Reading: 2.4
